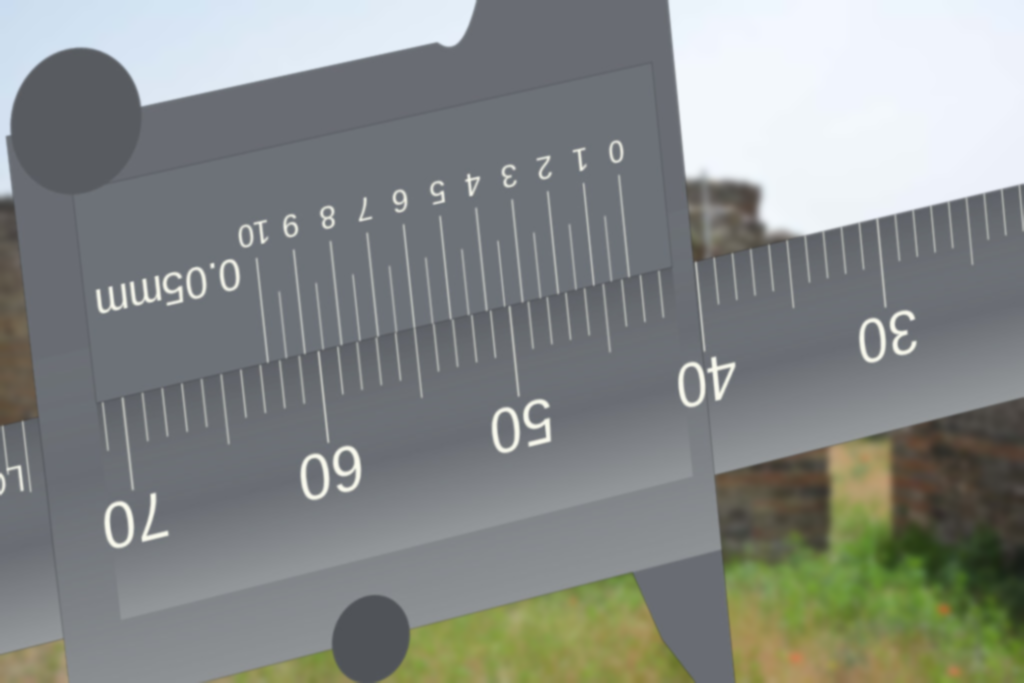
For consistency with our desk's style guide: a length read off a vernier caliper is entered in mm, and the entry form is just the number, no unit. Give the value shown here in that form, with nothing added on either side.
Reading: 43.6
